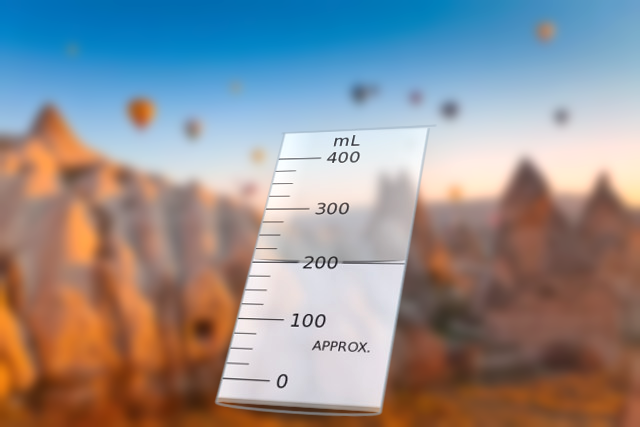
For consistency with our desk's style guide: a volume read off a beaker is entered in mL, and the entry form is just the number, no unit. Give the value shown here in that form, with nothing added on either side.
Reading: 200
